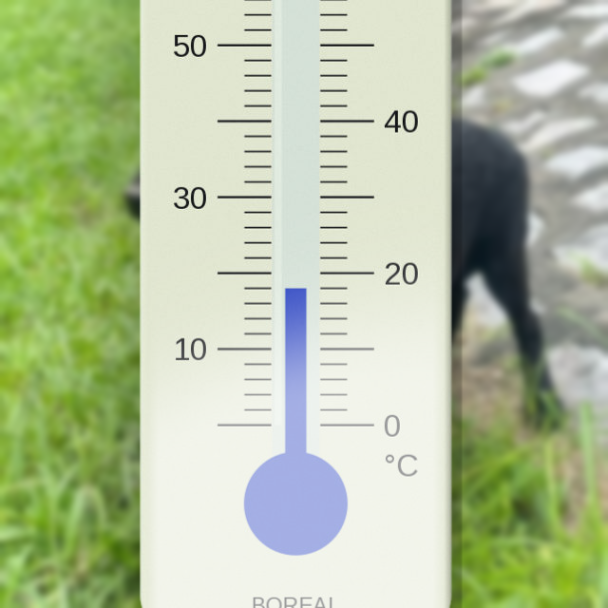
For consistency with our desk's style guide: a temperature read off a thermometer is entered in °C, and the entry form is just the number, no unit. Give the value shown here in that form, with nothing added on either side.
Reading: 18
